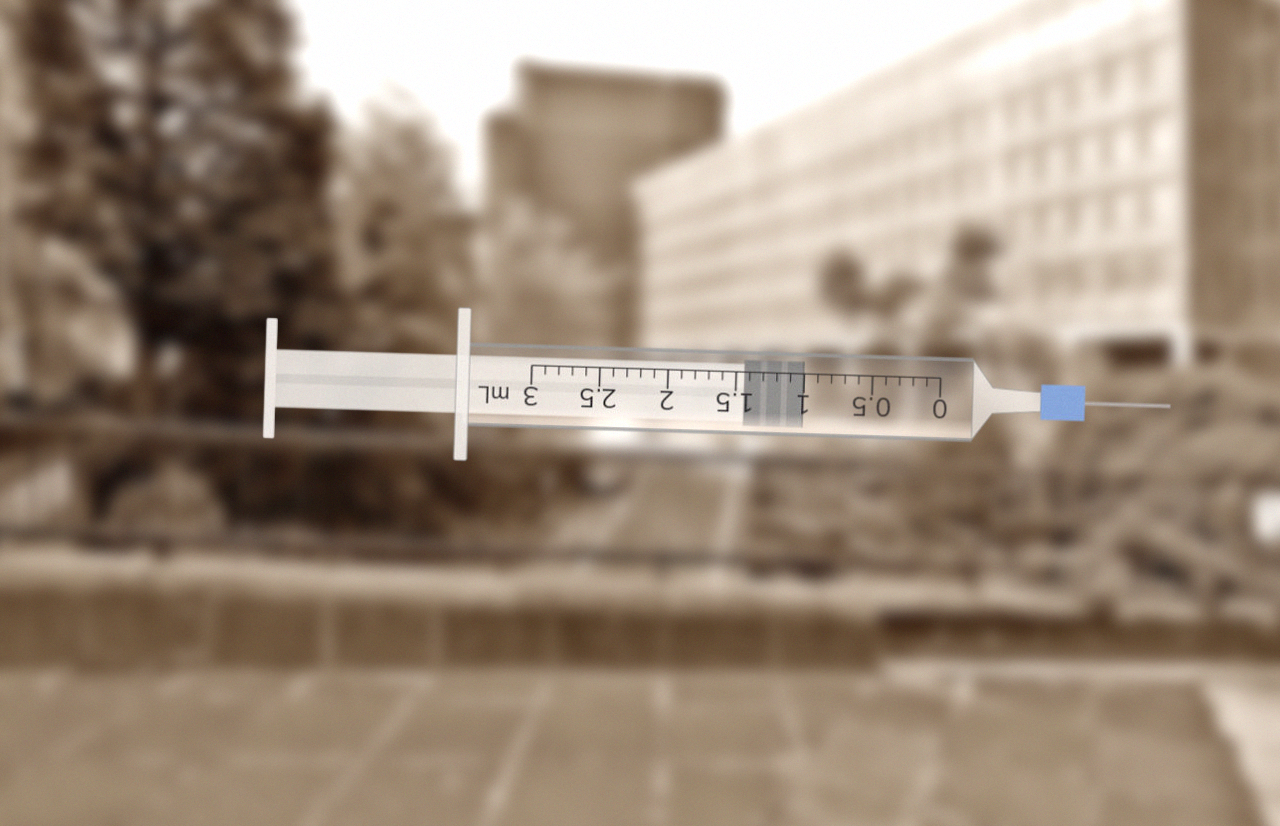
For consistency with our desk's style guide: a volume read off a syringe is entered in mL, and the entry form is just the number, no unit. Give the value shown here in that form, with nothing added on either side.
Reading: 1
